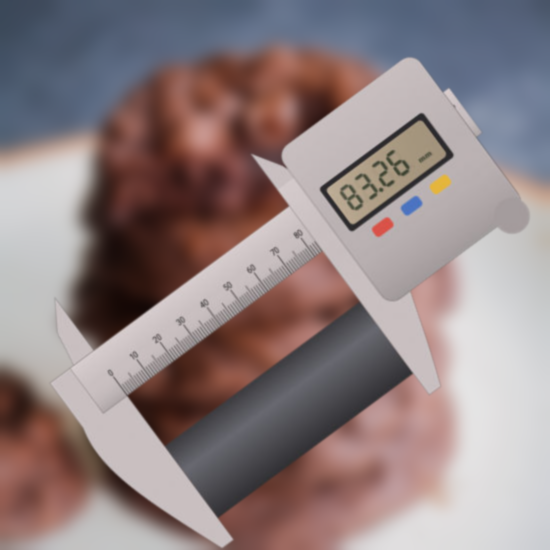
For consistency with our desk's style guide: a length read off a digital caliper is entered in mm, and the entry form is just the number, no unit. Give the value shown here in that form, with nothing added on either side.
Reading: 83.26
